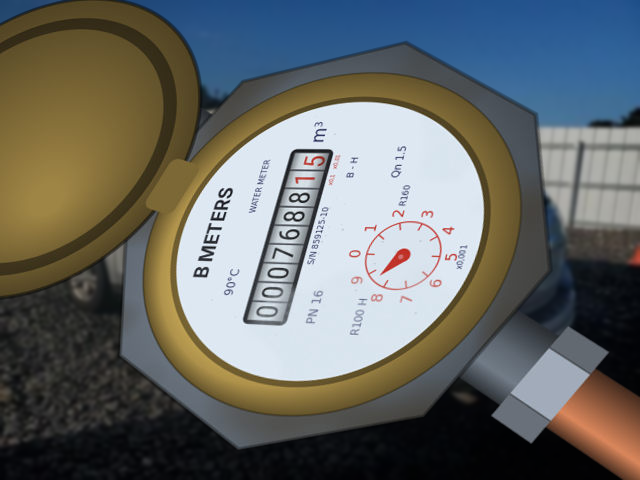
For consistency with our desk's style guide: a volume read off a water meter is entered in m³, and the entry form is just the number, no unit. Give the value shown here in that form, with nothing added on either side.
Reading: 7688.148
